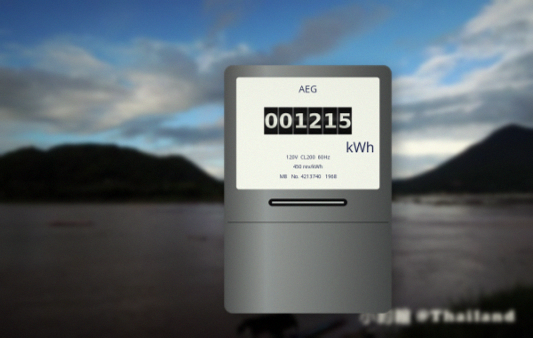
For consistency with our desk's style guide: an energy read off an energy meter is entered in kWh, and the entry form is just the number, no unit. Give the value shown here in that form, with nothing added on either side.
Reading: 1215
